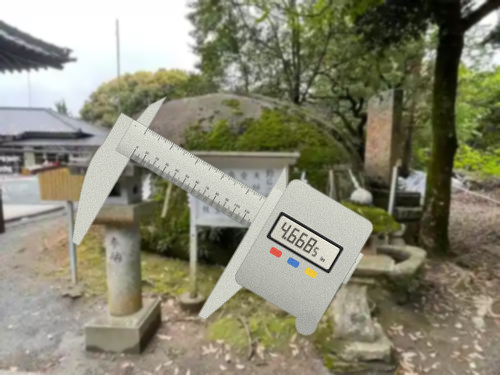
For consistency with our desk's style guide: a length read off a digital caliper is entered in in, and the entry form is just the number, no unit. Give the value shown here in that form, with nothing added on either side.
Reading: 4.6685
